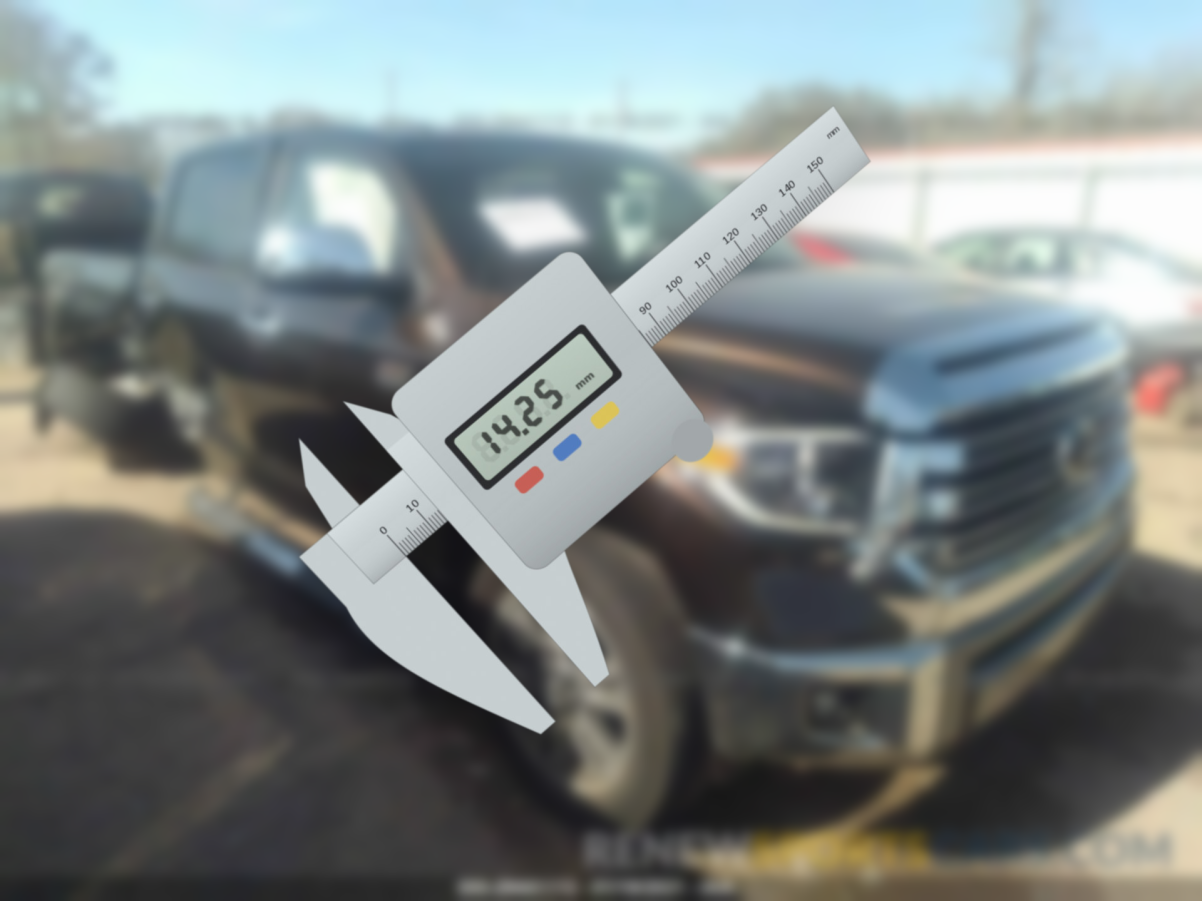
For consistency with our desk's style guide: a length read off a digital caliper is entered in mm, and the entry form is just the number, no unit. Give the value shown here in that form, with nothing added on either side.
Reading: 14.25
